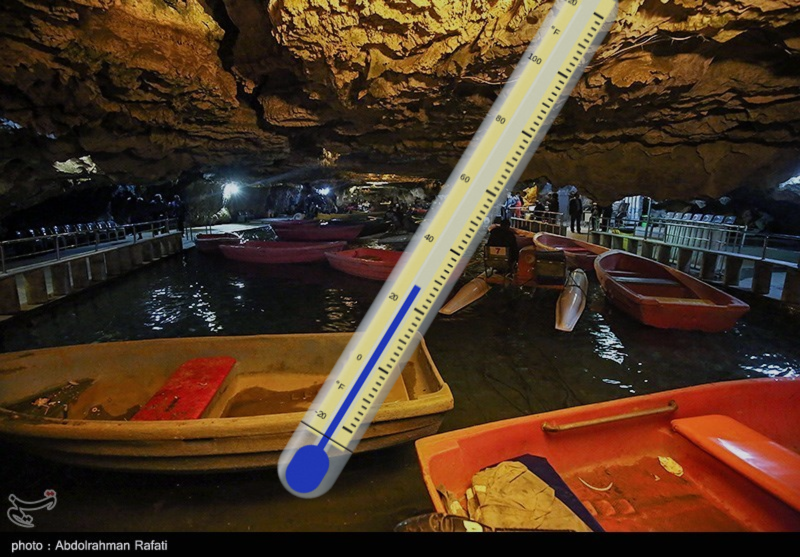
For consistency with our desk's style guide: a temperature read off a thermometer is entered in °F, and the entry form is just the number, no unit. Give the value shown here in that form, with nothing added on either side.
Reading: 26
